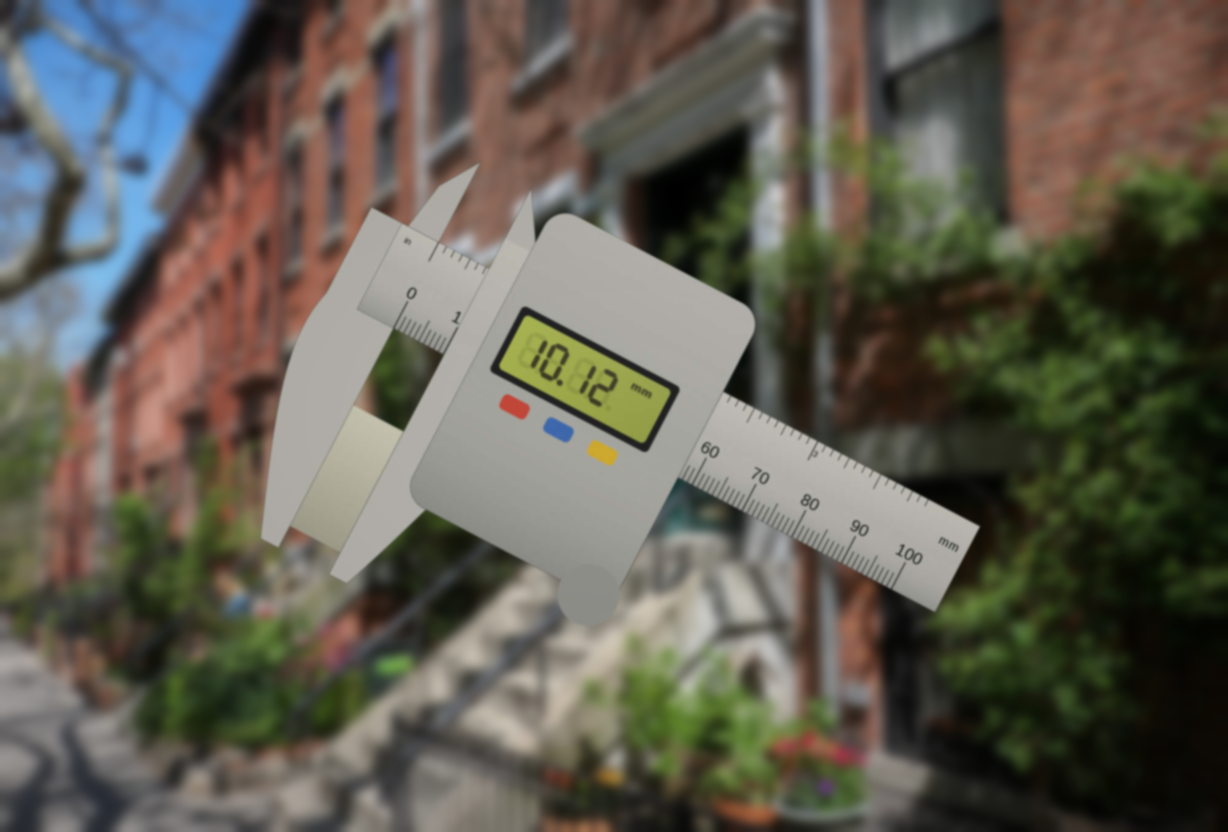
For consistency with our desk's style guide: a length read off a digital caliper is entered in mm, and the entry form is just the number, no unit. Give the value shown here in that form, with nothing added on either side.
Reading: 10.12
